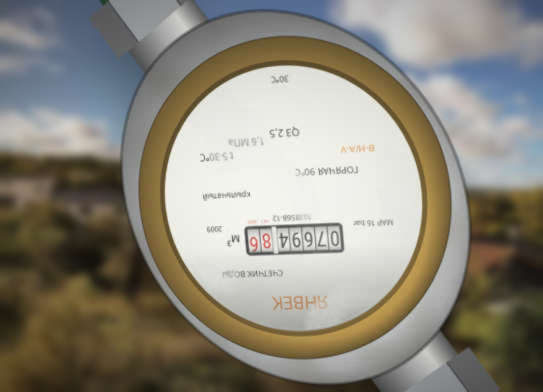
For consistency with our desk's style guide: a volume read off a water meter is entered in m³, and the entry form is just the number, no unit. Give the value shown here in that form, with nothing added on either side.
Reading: 7694.86
